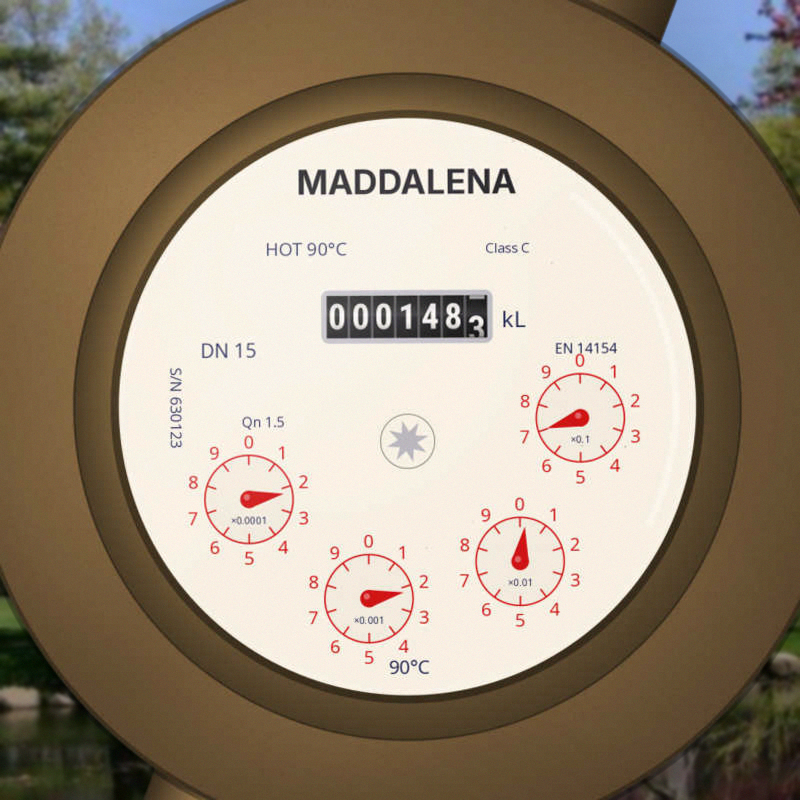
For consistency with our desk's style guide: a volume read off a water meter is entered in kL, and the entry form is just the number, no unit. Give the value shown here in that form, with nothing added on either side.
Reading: 1482.7022
